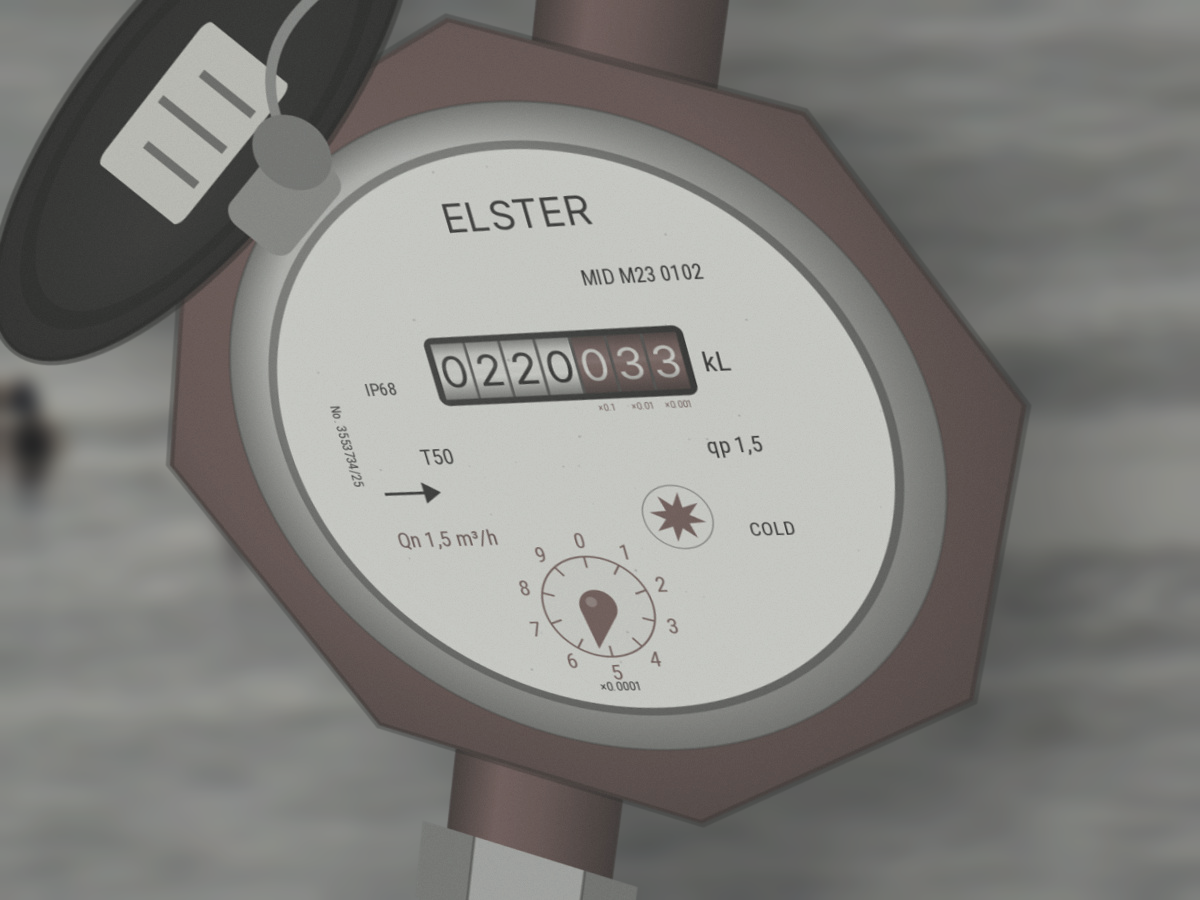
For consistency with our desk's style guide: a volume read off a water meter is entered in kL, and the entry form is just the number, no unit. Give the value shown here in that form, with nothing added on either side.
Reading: 220.0335
